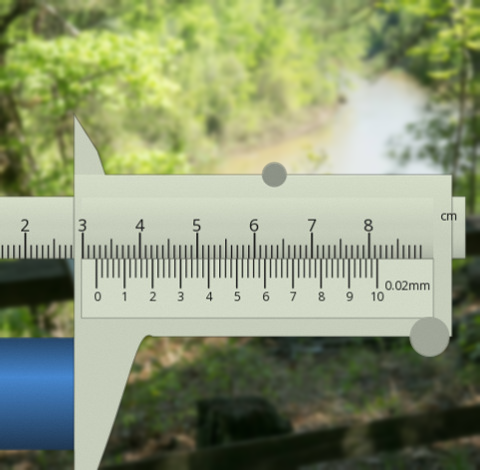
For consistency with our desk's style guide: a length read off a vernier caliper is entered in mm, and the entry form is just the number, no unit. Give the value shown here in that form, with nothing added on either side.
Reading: 32.4
